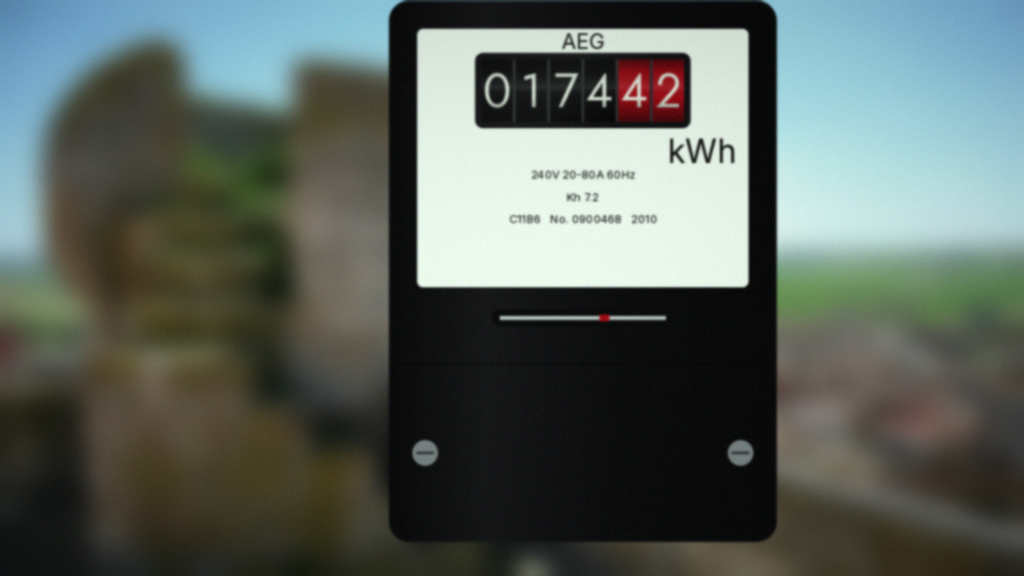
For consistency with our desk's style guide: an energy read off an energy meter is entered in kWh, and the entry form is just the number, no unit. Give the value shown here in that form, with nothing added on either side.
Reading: 174.42
